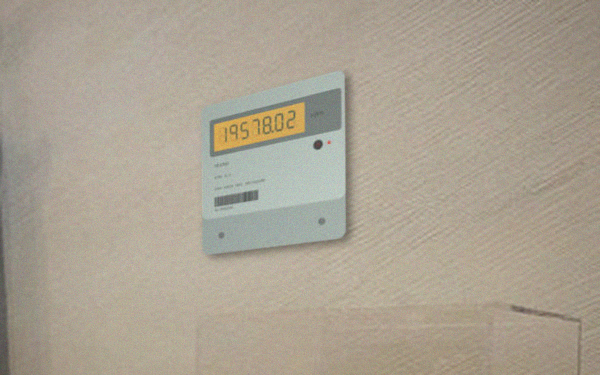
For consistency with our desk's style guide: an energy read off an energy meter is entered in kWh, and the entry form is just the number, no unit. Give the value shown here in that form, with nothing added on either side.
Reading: 19578.02
